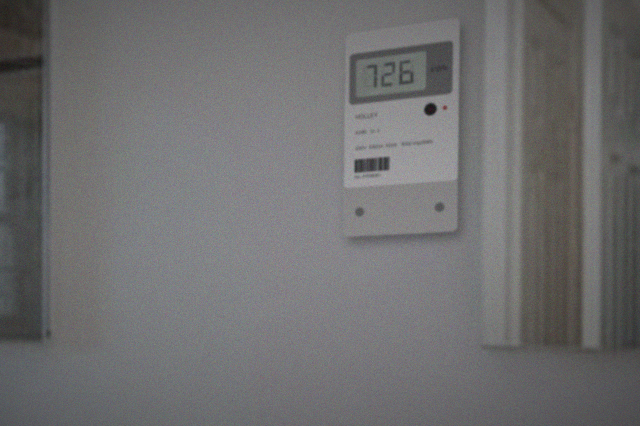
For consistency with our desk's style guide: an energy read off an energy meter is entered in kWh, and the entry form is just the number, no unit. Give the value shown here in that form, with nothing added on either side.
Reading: 726
